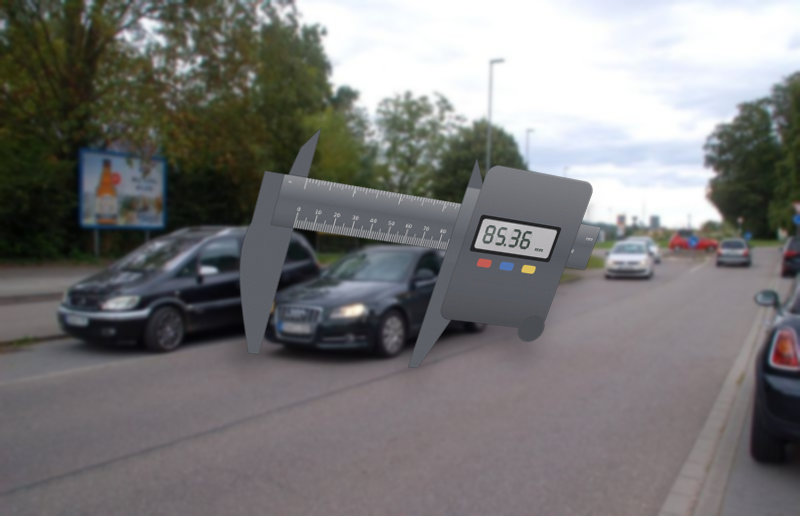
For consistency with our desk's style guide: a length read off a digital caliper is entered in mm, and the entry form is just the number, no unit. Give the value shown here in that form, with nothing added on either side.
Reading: 85.36
